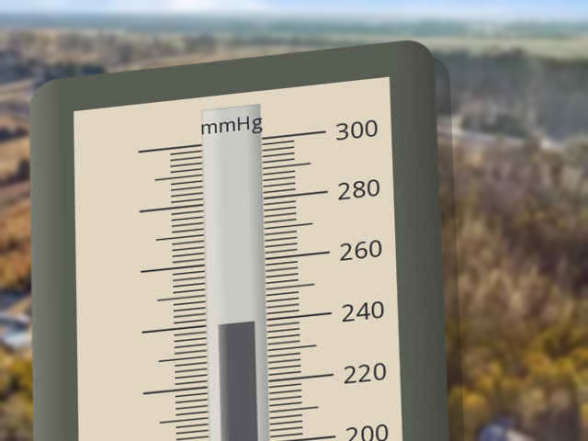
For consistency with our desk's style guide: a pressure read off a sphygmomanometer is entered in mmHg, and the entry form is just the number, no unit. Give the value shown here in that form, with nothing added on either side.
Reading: 240
